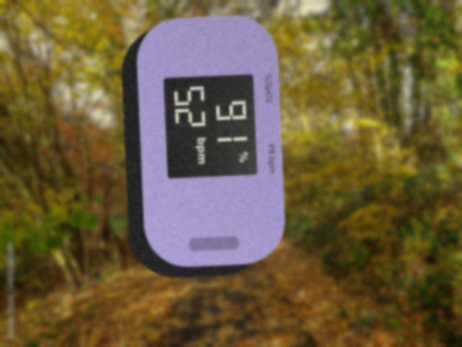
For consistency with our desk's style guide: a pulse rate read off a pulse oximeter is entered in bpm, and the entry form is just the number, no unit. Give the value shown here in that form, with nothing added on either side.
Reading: 52
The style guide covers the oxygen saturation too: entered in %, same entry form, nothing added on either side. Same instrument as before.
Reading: 91
